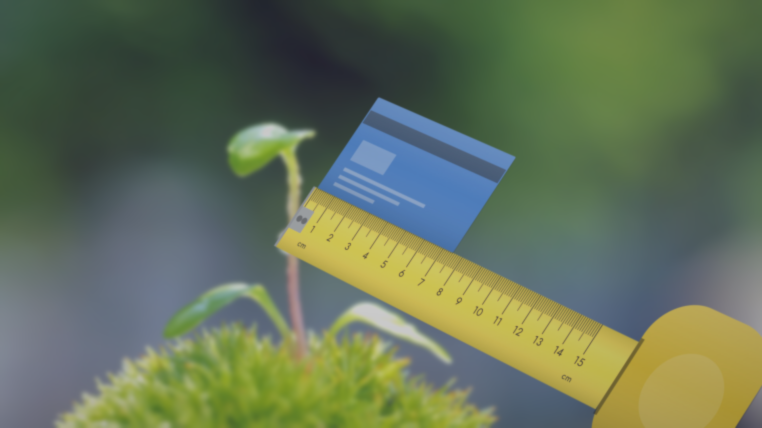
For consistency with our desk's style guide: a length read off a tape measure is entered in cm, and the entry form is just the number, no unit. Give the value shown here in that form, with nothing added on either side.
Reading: 7.5
